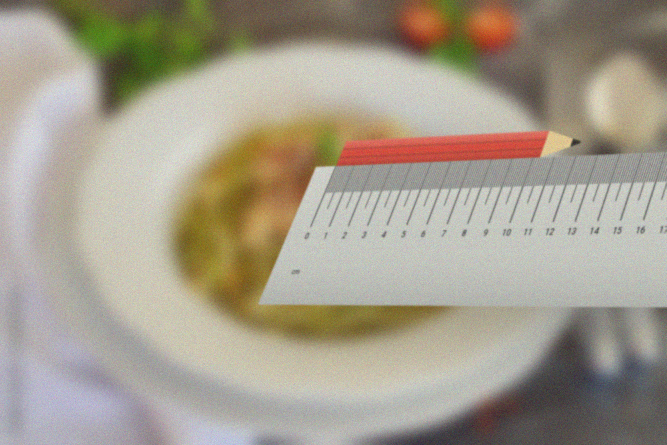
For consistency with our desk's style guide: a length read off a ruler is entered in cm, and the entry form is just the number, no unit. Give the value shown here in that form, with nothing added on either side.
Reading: 12
